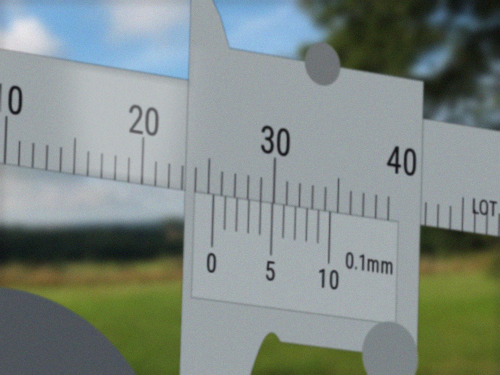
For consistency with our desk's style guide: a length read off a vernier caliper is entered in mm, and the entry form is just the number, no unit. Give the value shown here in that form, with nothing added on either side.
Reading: 25.4
